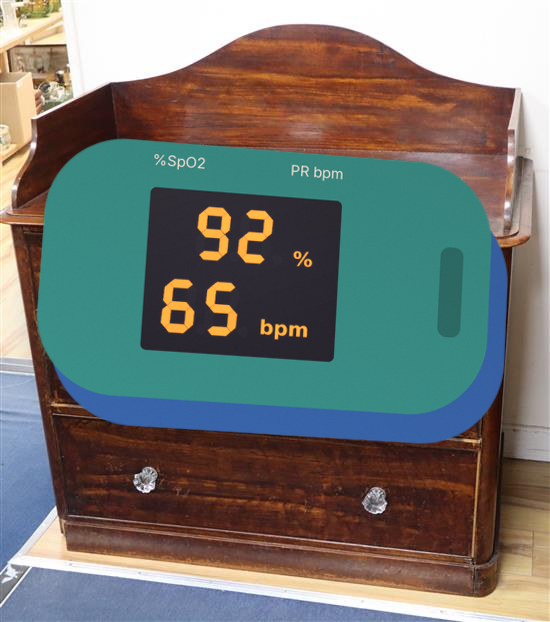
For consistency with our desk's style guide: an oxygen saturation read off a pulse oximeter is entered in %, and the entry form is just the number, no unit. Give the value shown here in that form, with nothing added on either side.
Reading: 92
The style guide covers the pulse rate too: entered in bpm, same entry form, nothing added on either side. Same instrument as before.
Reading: 65
